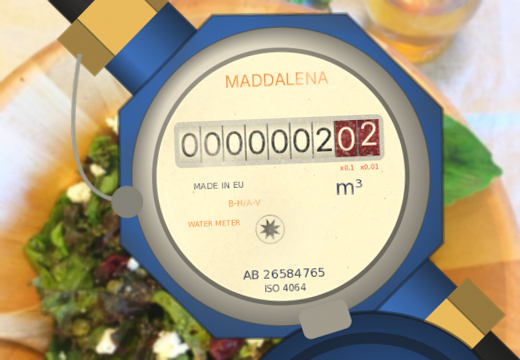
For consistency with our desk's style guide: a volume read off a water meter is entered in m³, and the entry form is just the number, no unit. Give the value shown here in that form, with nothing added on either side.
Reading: 2.02
